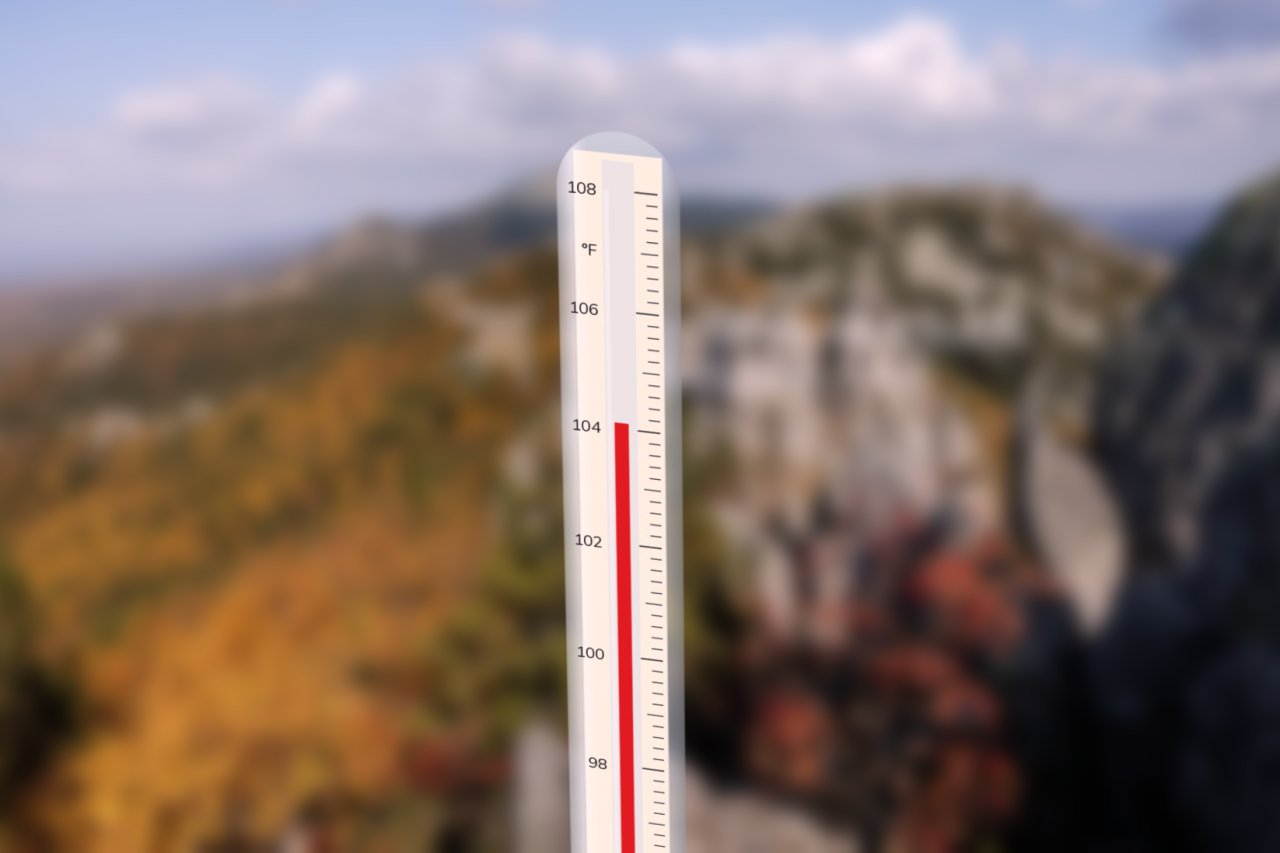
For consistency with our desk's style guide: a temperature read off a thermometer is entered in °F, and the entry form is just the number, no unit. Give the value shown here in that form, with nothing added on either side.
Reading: 104.1
